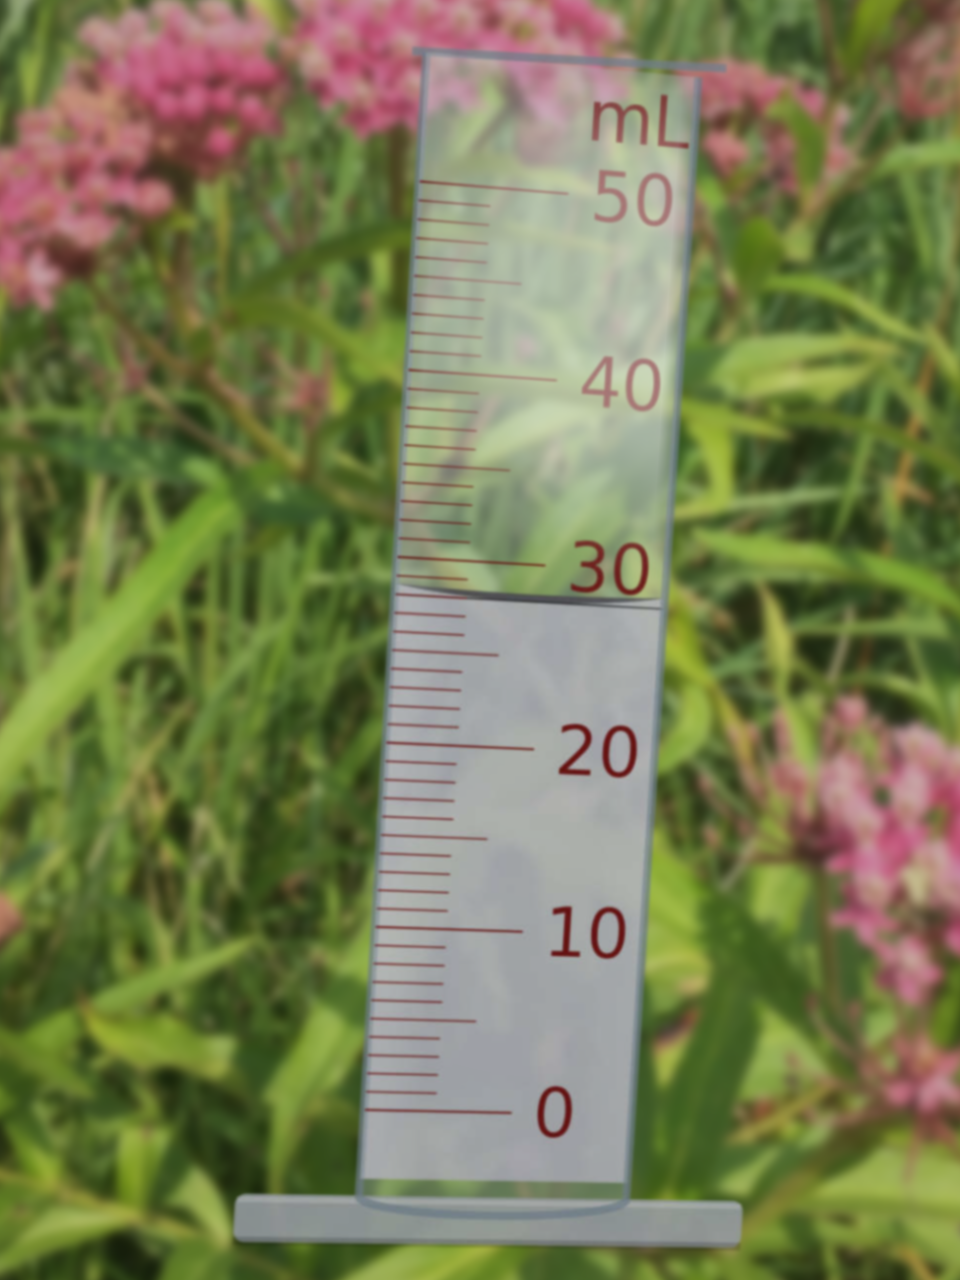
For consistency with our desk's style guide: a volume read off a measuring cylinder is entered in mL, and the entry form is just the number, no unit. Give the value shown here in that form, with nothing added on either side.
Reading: 28
